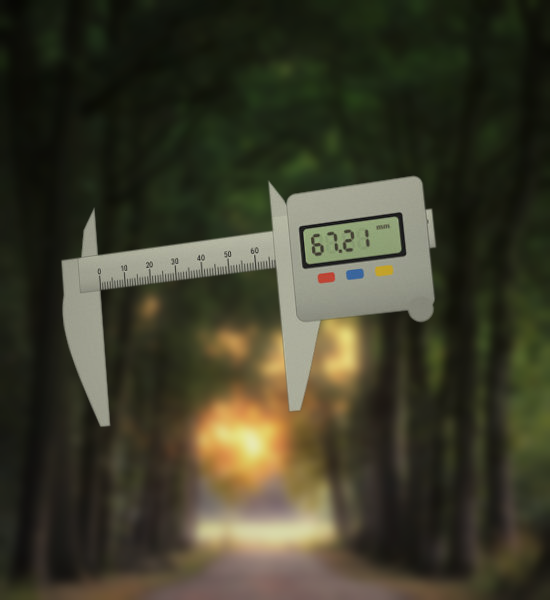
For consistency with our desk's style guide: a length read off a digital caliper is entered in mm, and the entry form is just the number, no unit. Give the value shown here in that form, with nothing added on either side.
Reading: 67.21
